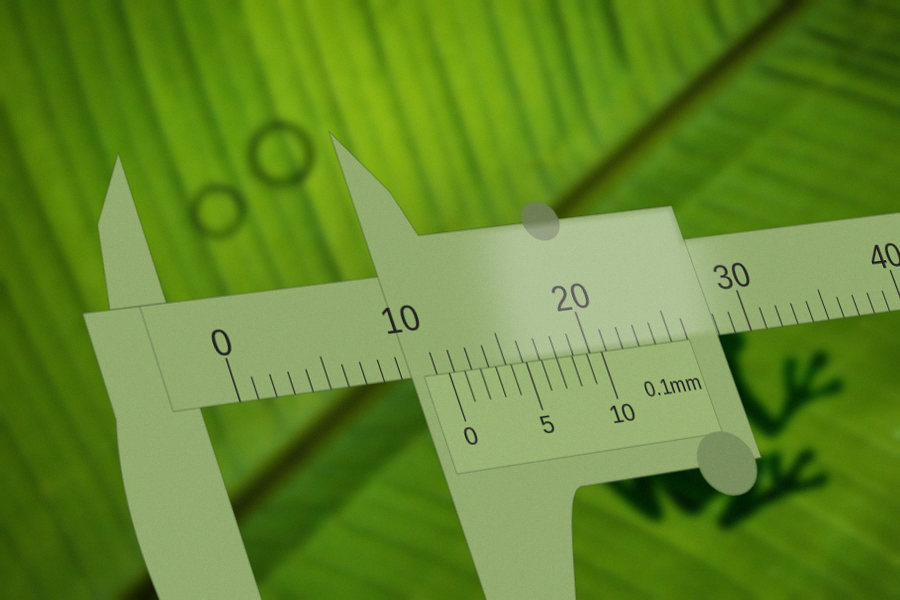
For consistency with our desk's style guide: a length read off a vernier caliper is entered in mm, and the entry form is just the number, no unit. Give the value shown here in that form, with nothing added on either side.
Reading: 11.7
